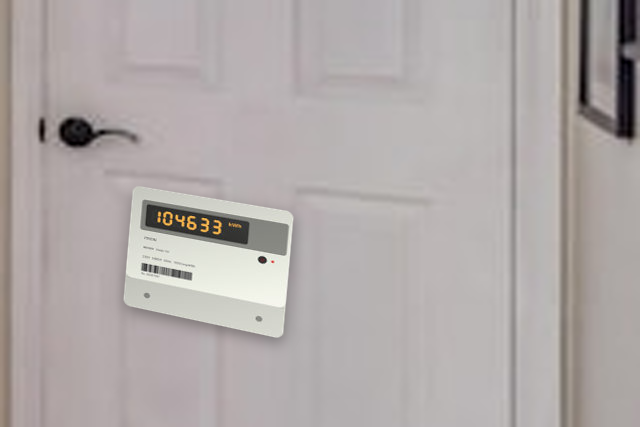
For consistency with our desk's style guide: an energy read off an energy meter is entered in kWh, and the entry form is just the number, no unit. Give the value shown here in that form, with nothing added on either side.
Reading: 104633
